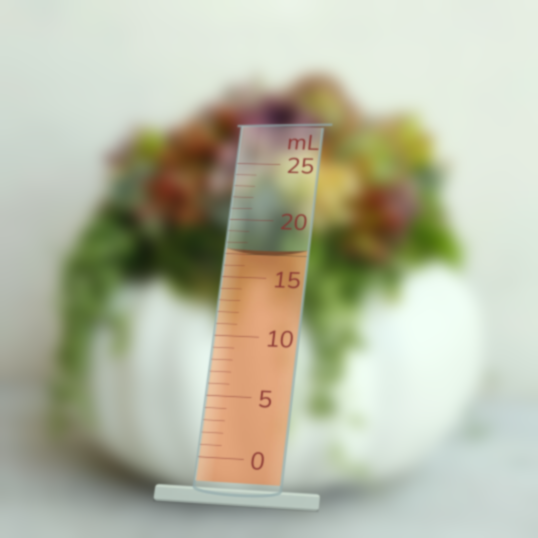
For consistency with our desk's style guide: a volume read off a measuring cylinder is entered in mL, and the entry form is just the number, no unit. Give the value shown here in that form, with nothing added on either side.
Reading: 17
